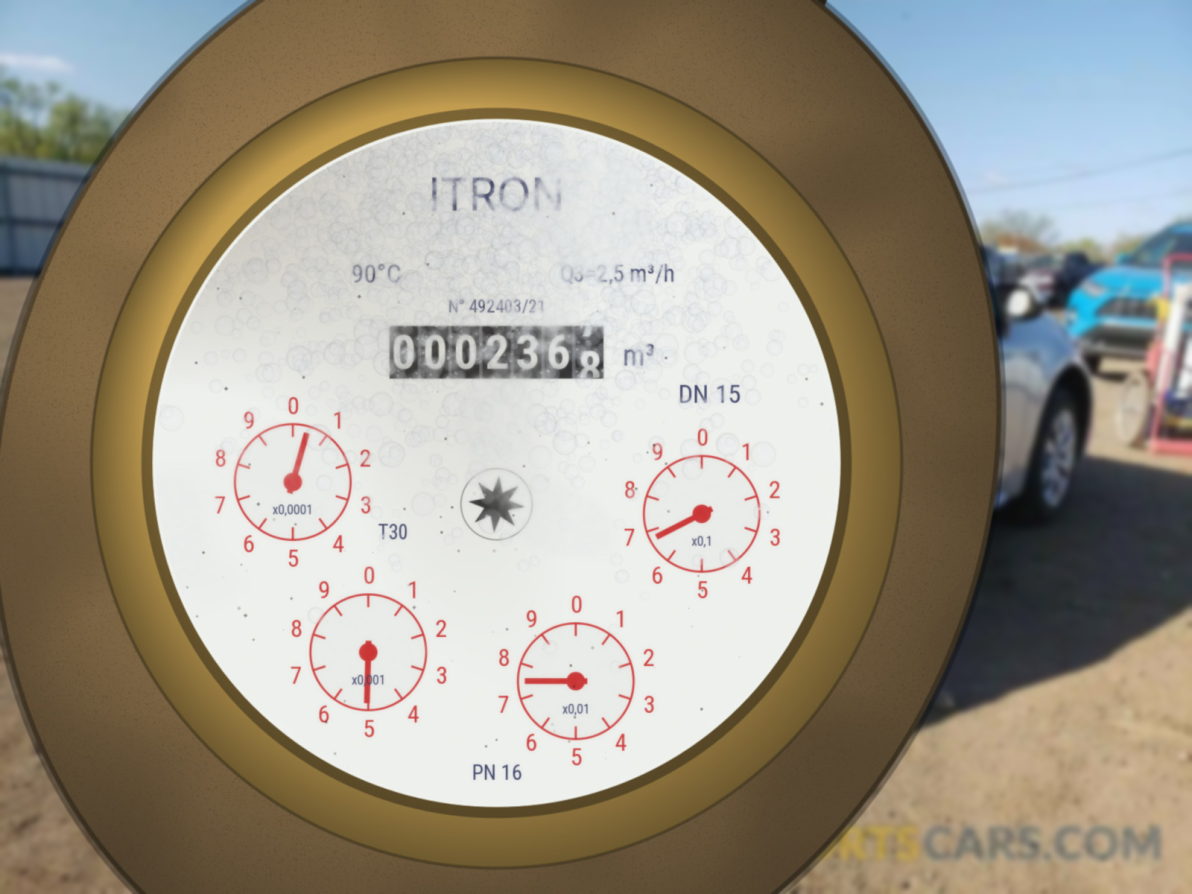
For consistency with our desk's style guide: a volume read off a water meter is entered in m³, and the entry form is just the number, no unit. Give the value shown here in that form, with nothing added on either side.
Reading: 2367.6750
